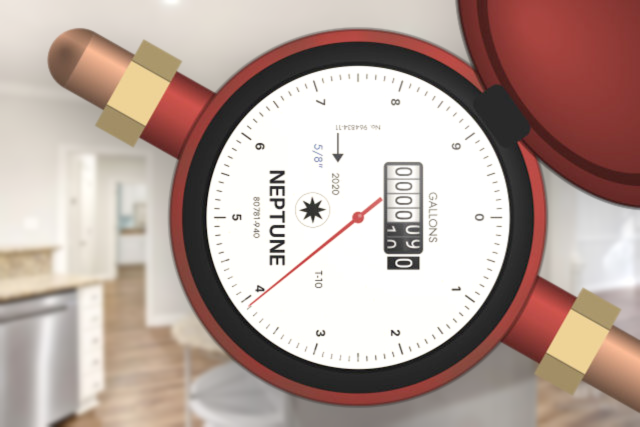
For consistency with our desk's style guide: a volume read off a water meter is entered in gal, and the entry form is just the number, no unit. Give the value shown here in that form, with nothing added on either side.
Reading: 93.9
